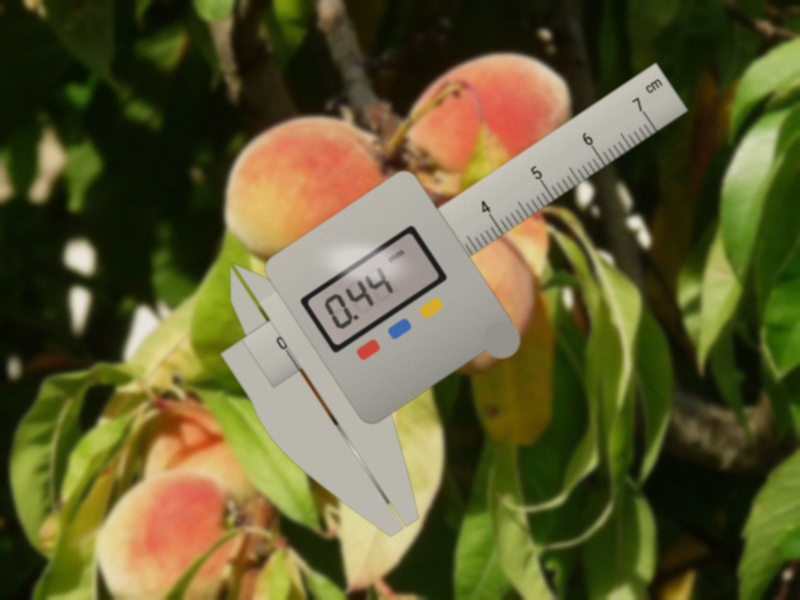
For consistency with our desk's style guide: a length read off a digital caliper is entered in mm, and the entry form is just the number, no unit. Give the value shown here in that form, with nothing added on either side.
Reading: 0.44
